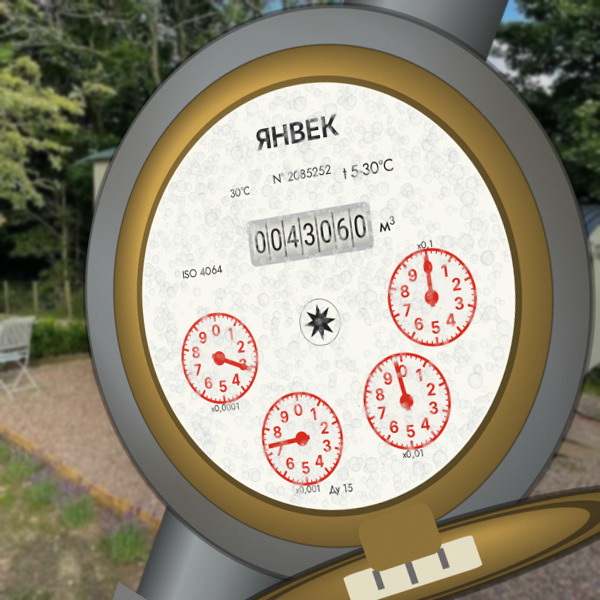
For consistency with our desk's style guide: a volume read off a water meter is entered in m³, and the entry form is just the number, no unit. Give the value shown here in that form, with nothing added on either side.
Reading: 43059.9973
